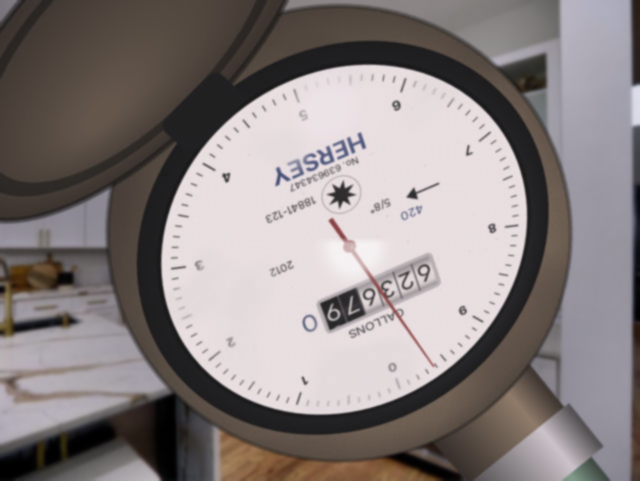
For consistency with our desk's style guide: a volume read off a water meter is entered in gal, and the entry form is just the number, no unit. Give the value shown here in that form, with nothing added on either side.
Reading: 6236789.6
